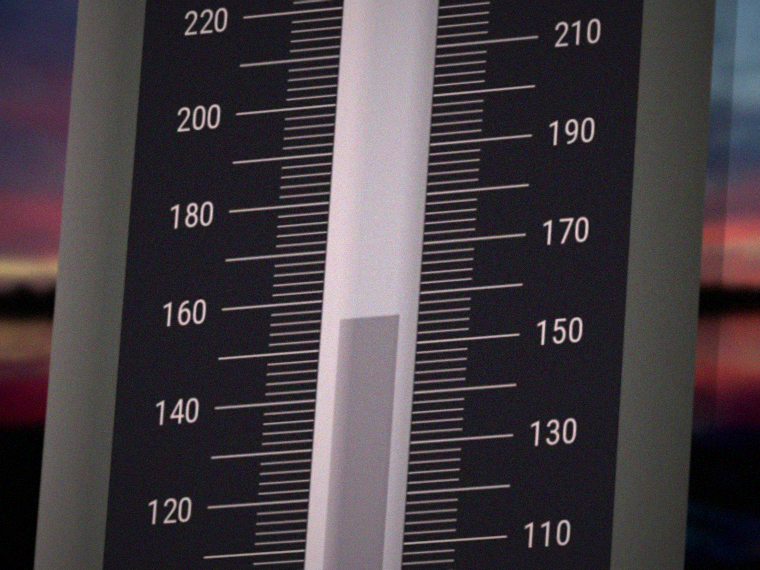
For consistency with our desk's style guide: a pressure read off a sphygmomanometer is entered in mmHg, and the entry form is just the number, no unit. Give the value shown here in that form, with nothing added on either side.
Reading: 156
